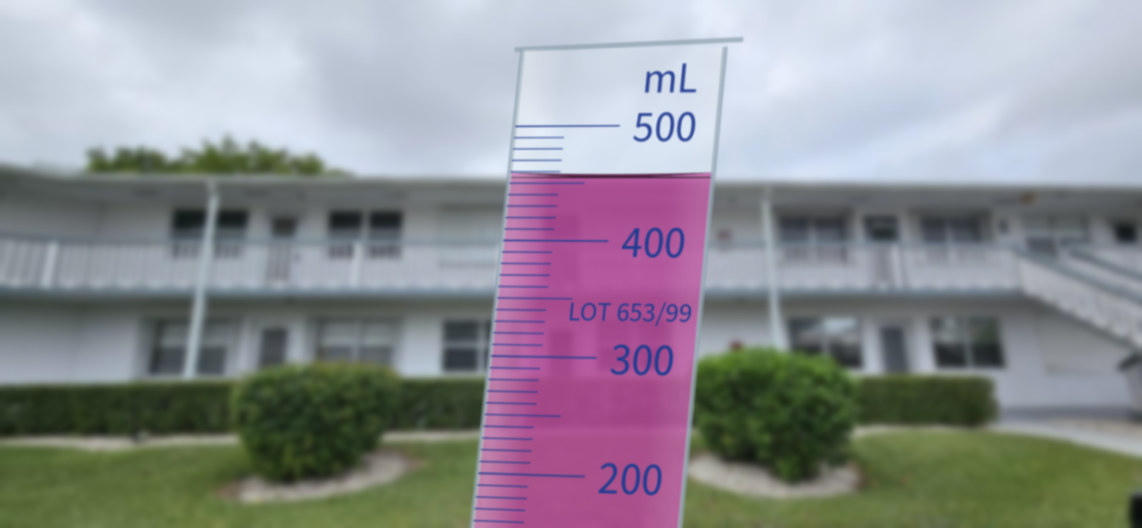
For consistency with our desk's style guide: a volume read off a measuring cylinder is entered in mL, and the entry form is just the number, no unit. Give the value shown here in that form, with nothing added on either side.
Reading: 455
